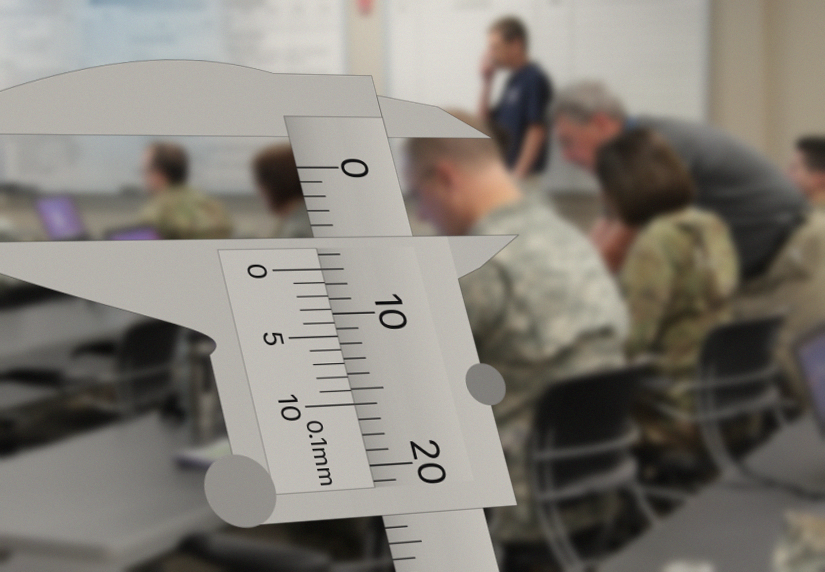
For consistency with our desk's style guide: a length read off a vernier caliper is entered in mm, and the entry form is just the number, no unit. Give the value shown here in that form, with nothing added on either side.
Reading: 7.0
